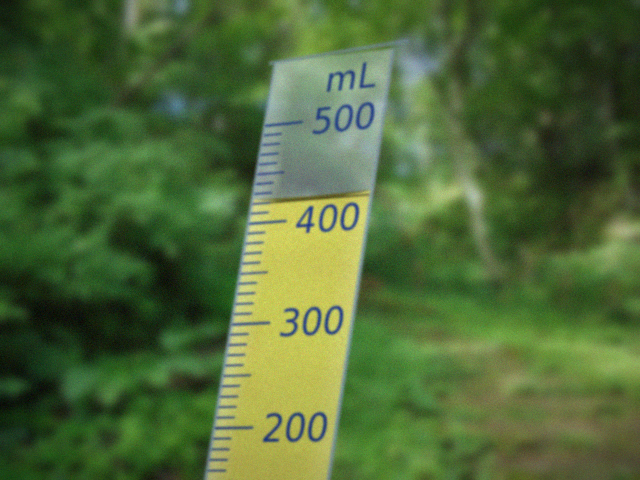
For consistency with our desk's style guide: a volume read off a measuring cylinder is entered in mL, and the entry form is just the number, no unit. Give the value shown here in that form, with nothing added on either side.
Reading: 420
